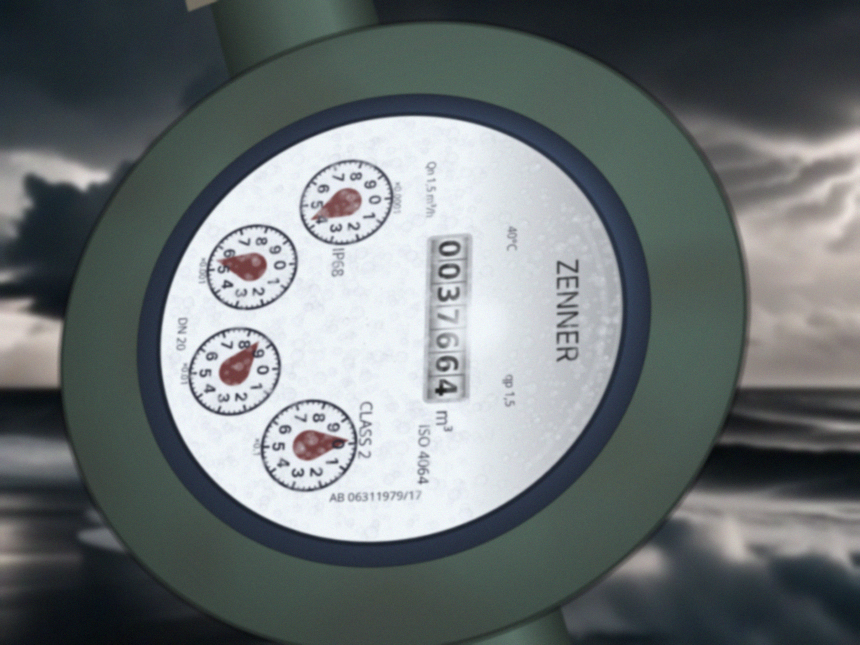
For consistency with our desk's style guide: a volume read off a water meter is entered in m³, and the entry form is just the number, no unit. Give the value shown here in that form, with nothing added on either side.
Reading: 37663.9854
